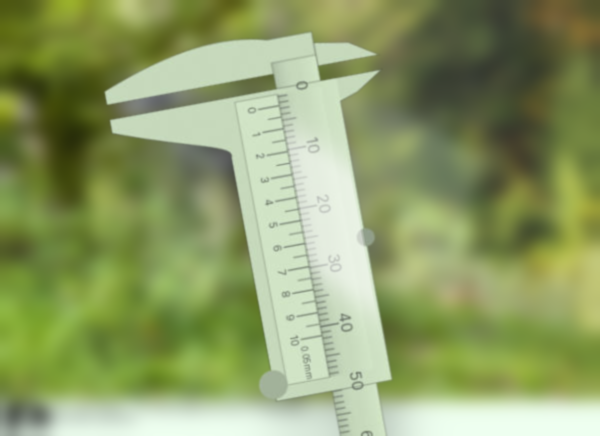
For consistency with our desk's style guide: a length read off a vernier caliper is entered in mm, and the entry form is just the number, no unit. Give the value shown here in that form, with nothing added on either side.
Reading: 2.5
